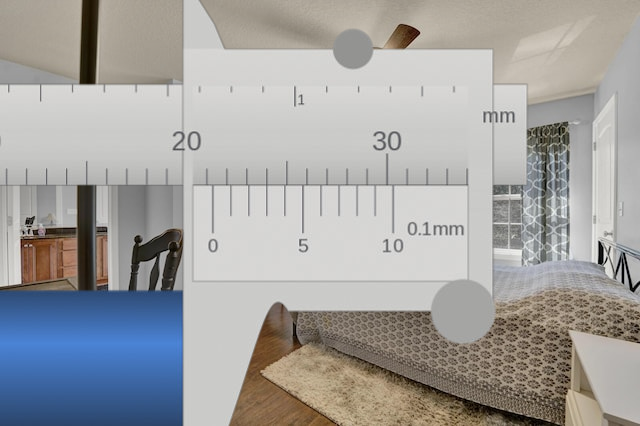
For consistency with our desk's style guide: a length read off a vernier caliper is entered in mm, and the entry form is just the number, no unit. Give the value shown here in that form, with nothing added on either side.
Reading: 21.3
